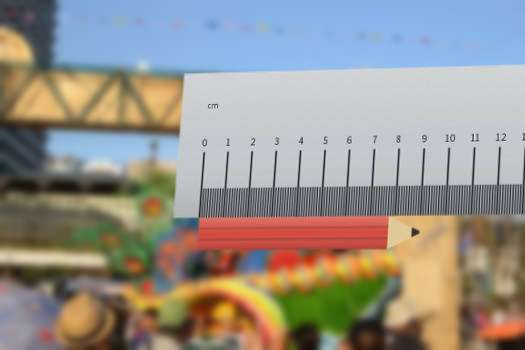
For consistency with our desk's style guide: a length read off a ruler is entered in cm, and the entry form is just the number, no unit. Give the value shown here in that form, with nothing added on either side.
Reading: 9
